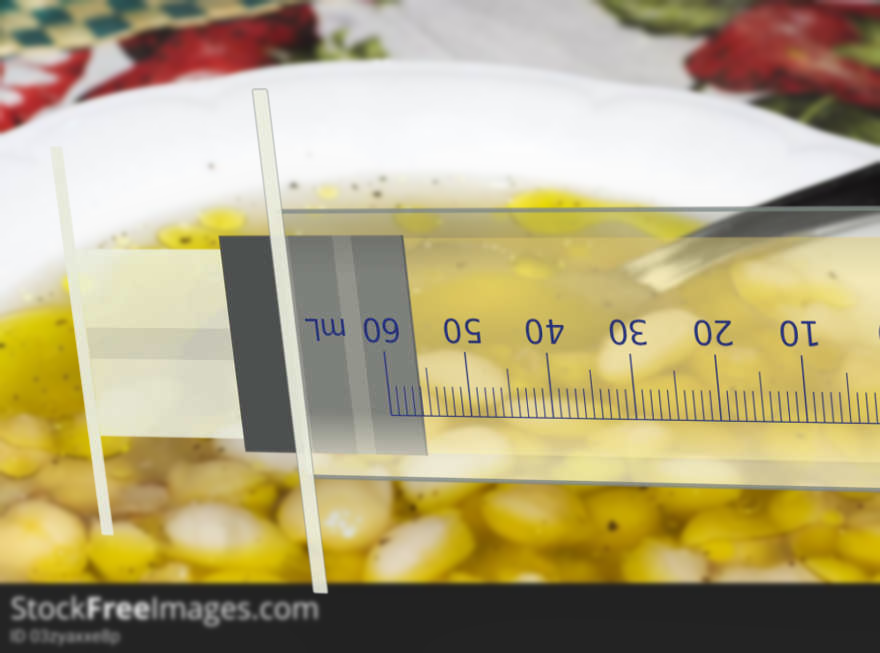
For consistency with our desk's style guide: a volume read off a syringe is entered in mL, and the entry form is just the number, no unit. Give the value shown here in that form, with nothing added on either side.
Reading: 56
